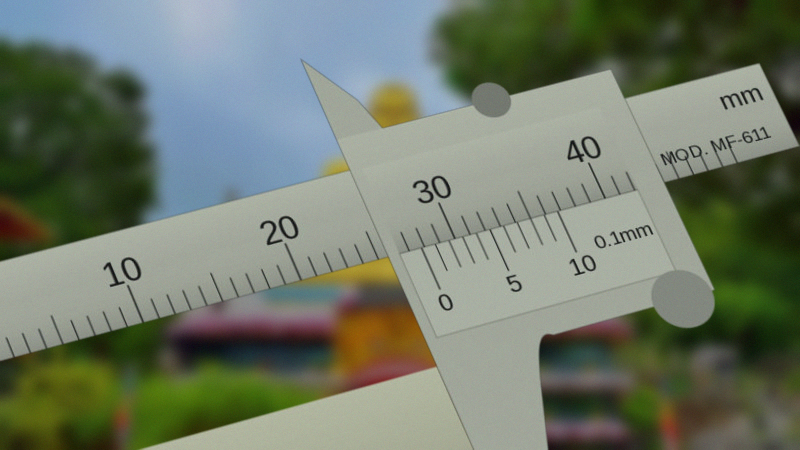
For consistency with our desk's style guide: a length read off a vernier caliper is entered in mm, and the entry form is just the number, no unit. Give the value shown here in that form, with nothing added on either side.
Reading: 27.8
